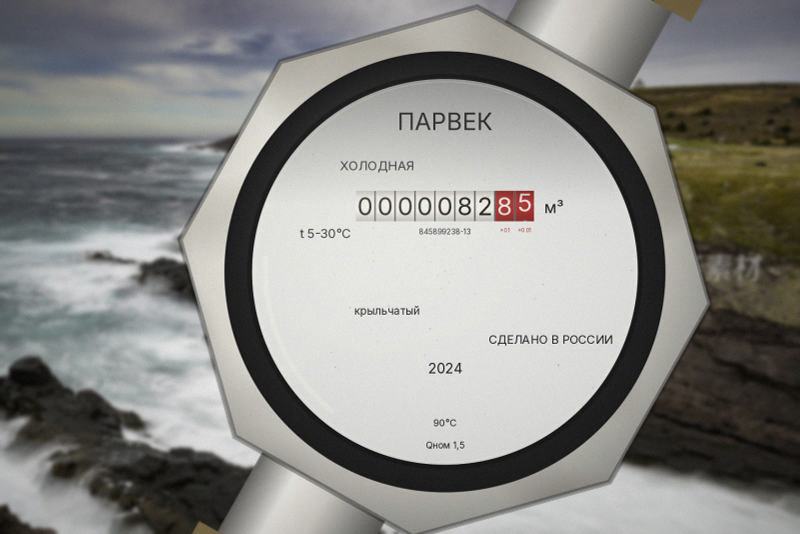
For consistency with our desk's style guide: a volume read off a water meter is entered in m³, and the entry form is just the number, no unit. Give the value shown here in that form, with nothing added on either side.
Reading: 82.85
